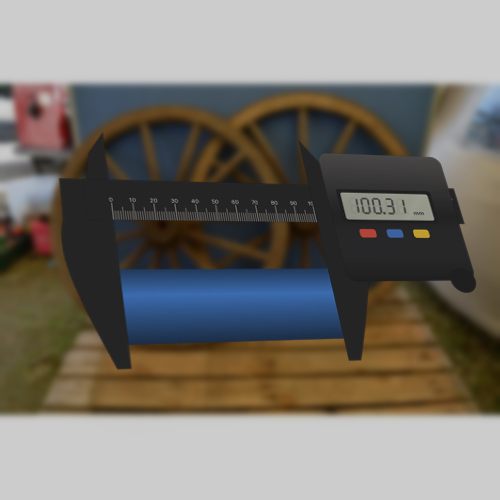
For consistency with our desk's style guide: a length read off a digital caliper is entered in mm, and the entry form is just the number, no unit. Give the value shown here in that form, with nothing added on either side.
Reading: 100.31
